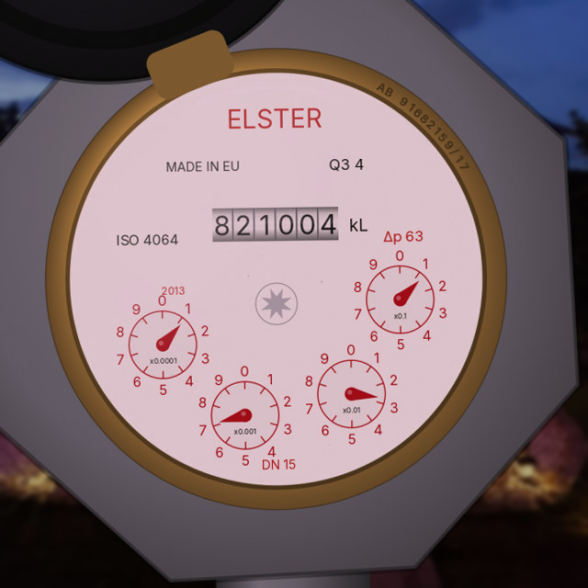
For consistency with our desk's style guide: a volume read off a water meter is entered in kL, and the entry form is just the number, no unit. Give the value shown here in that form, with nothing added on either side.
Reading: 821004.1271
